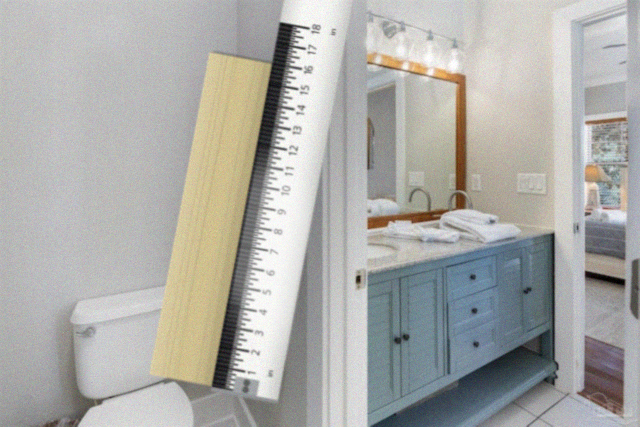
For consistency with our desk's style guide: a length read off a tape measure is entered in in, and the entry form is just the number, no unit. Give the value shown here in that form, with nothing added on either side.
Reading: 16
